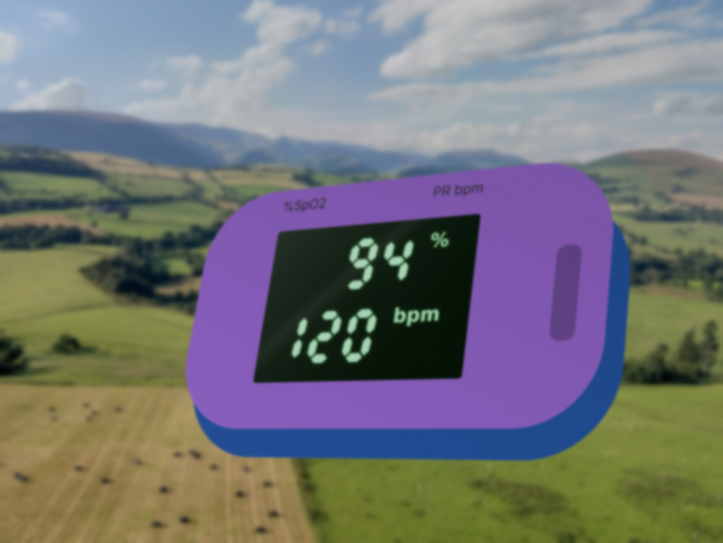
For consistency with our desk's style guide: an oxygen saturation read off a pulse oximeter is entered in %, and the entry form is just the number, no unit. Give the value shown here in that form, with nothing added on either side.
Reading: 94
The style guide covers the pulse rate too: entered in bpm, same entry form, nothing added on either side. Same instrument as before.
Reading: 120
